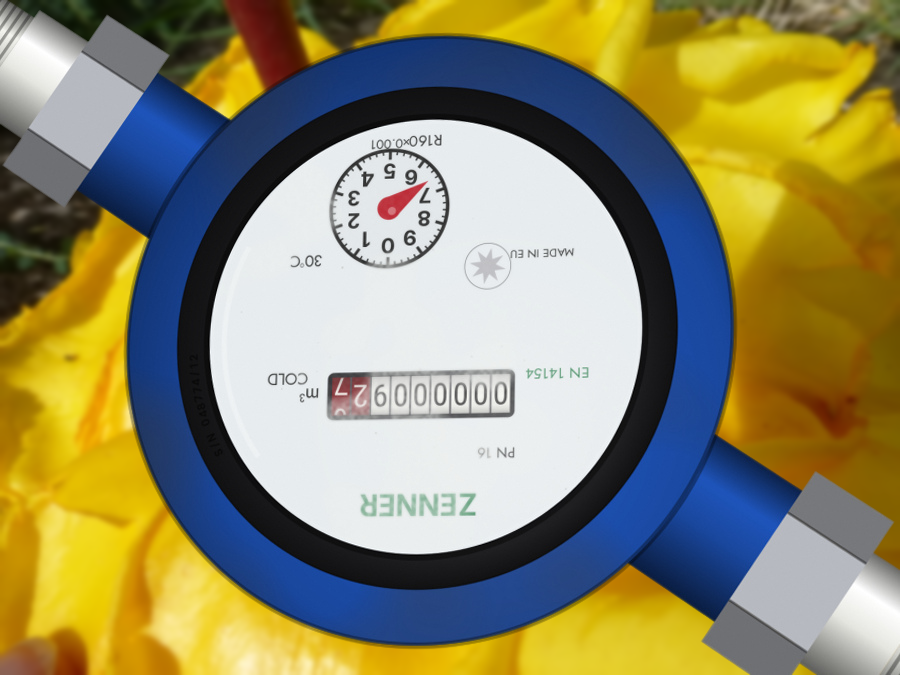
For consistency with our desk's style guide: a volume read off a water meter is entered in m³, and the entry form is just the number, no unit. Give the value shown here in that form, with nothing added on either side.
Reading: 9.266
